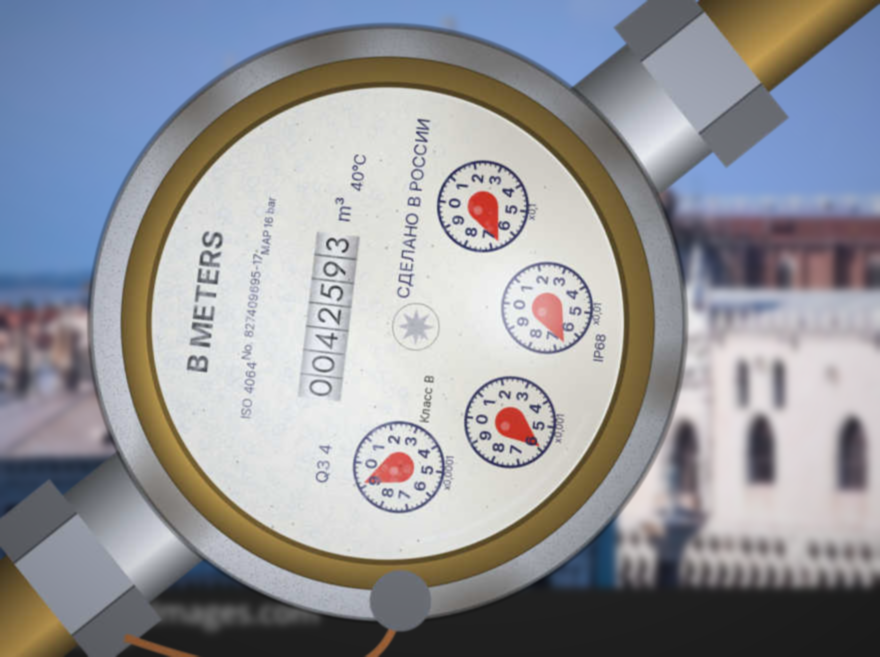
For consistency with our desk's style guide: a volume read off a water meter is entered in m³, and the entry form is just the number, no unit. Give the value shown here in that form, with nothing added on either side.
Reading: 42593.6659
